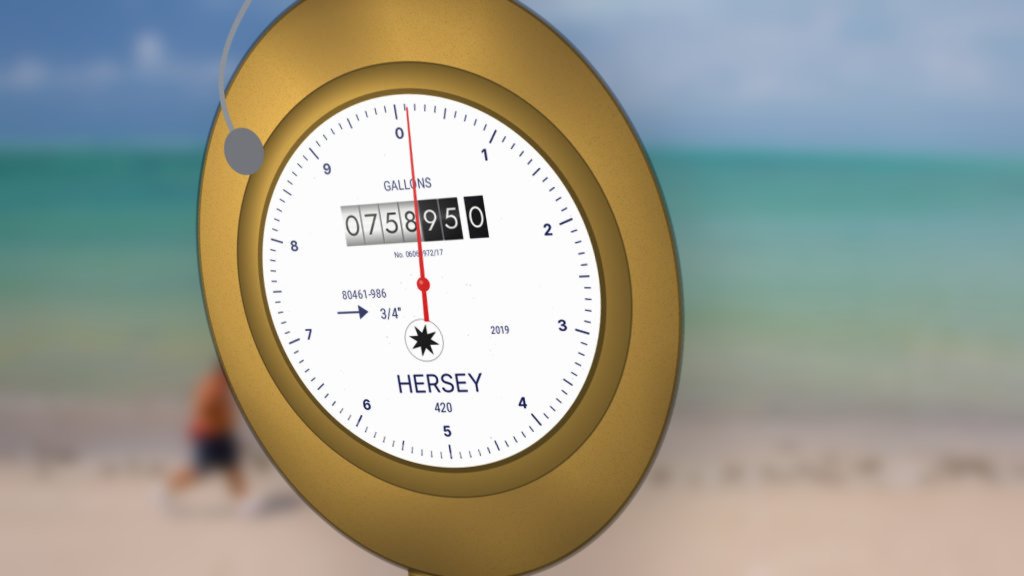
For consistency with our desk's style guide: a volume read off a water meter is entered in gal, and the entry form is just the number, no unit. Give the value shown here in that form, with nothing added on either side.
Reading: 758950.1
